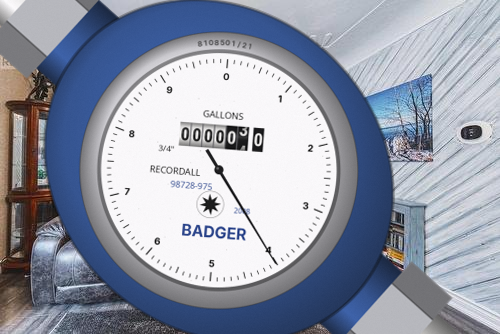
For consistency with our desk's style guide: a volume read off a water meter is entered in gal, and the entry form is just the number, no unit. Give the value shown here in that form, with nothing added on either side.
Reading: 34.0
